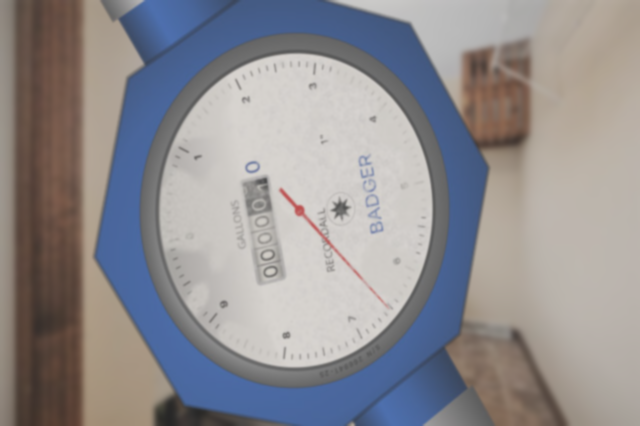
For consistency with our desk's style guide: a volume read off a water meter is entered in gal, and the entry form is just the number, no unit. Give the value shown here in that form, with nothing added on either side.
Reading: 6.5
